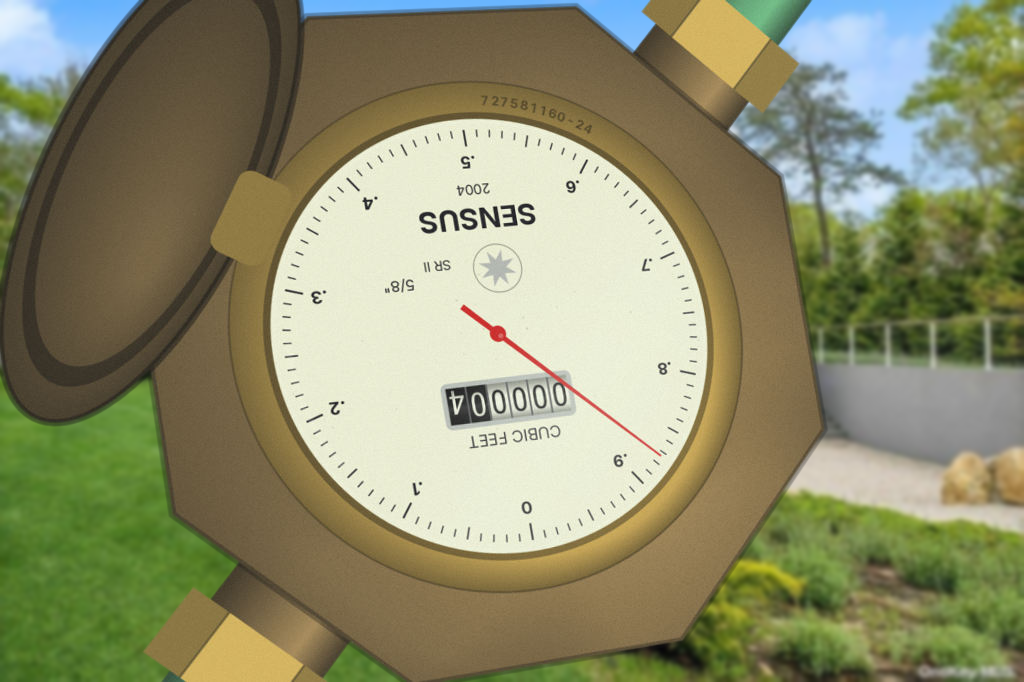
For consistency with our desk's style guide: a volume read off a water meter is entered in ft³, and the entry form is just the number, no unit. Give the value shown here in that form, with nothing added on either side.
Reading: 3.87
